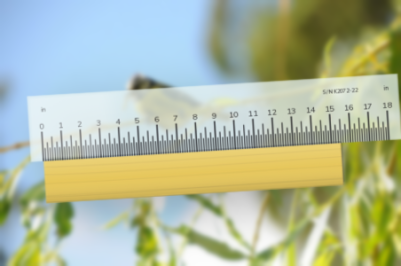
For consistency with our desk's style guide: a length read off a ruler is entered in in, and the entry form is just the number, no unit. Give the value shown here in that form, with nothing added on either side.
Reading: 15.5
